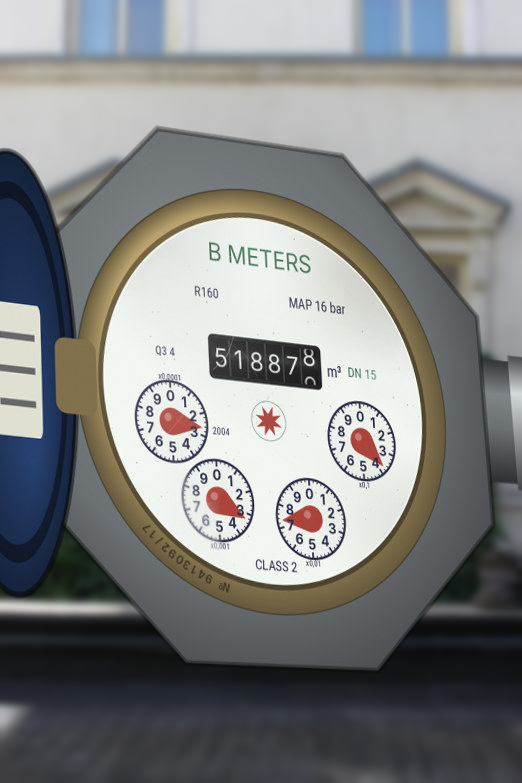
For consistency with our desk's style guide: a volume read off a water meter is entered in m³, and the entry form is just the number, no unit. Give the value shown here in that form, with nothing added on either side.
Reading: 518878.3732
